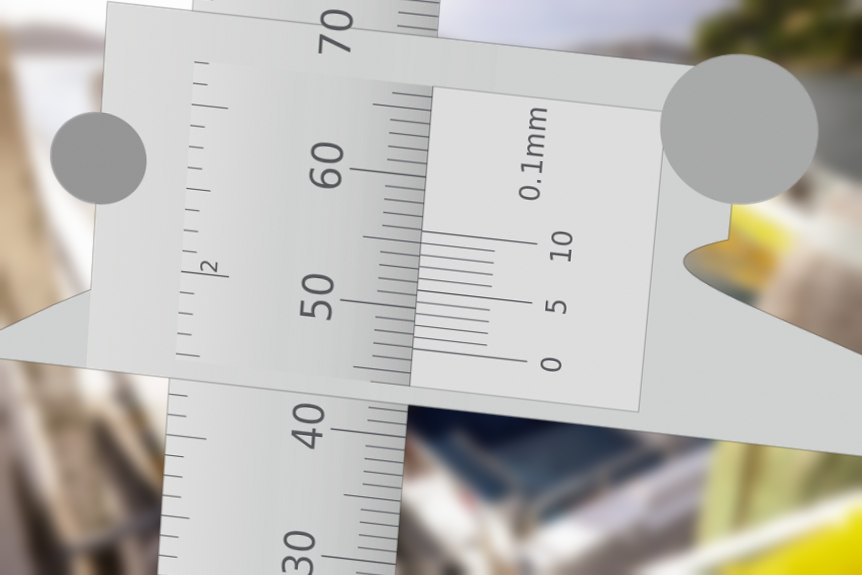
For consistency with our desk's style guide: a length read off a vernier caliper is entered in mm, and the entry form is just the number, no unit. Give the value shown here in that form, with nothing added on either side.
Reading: 46.9
